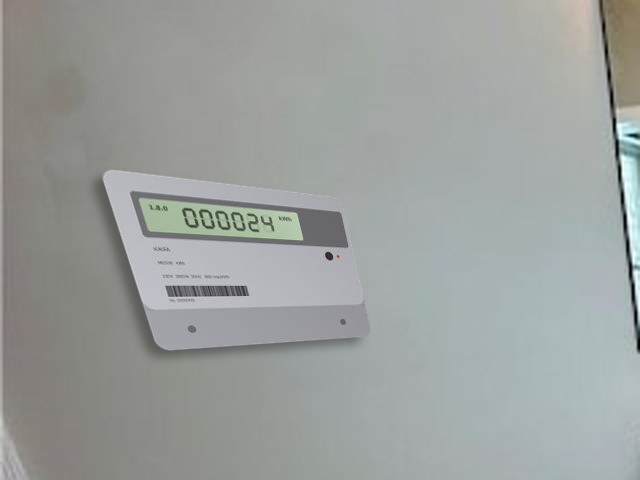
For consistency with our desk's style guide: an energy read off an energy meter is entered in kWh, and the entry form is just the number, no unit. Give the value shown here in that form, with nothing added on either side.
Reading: 24
